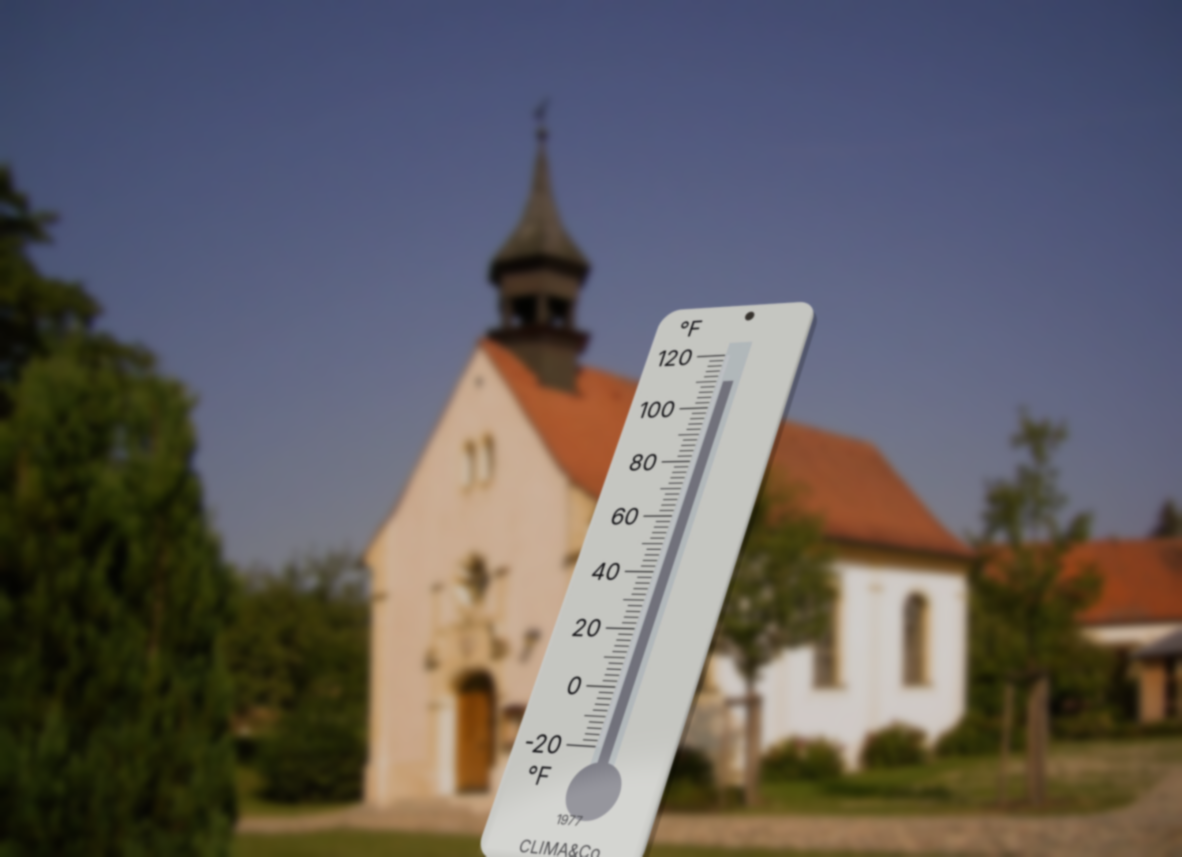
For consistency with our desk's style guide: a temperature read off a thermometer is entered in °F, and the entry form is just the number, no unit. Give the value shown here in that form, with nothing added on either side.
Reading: 110
